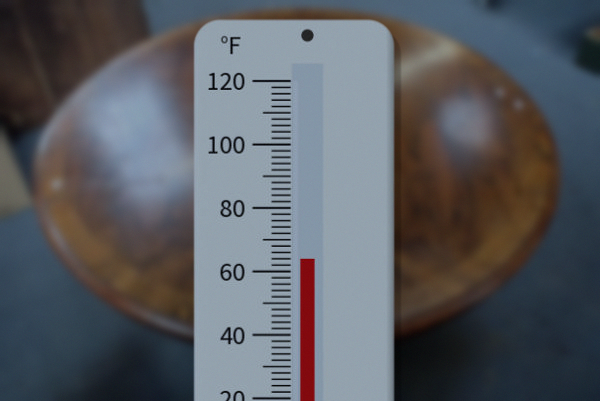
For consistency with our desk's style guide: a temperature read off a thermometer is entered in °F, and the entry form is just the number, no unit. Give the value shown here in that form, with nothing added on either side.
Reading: 64
